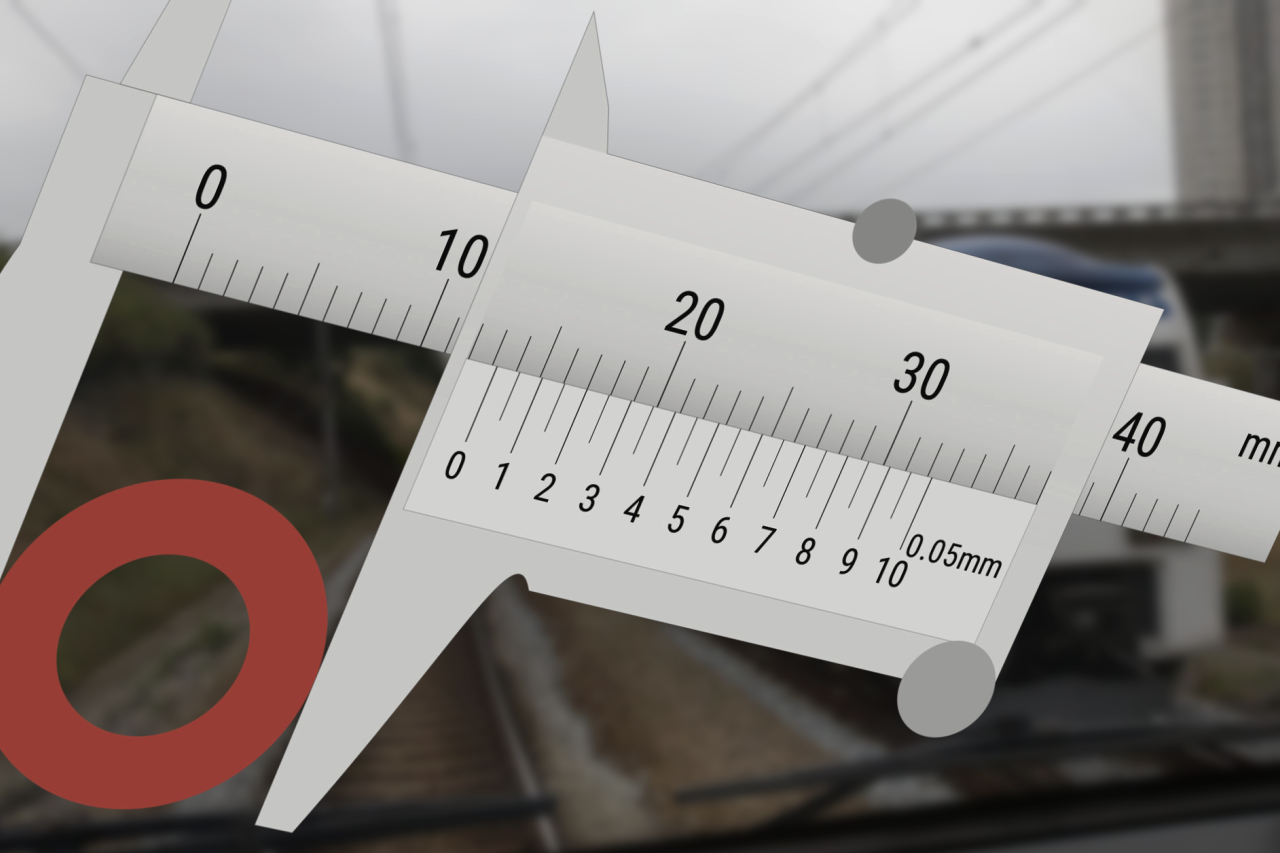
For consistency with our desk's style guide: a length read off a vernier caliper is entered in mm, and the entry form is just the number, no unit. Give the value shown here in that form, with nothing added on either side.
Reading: 13.20
